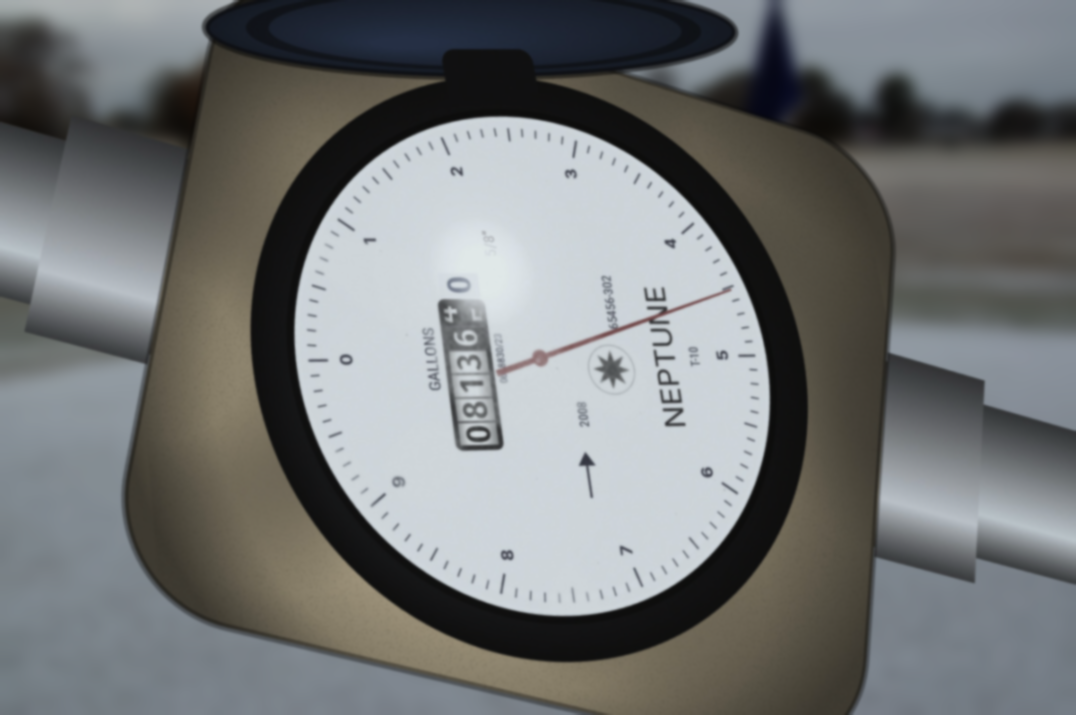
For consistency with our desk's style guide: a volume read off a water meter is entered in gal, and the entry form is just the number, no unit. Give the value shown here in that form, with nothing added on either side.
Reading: 813644.5
